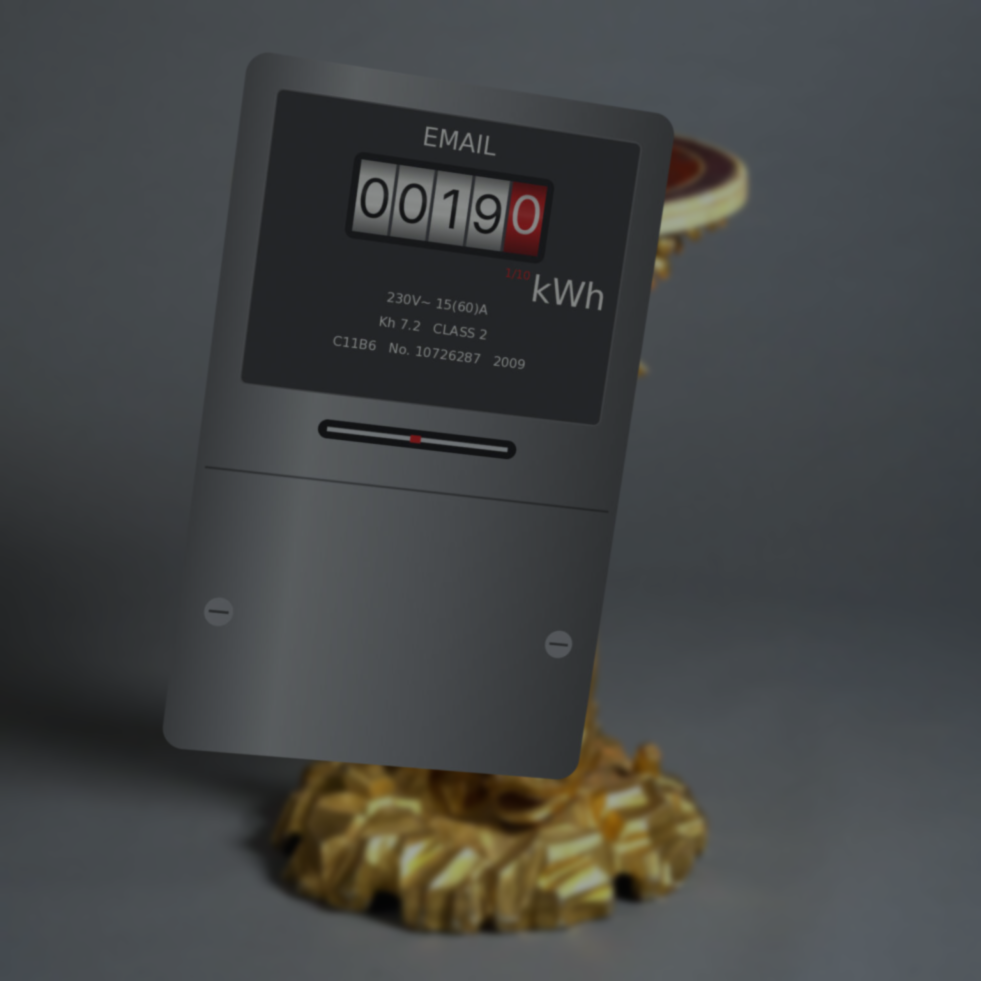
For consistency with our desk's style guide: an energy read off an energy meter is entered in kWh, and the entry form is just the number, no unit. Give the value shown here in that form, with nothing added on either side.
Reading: 19.0
